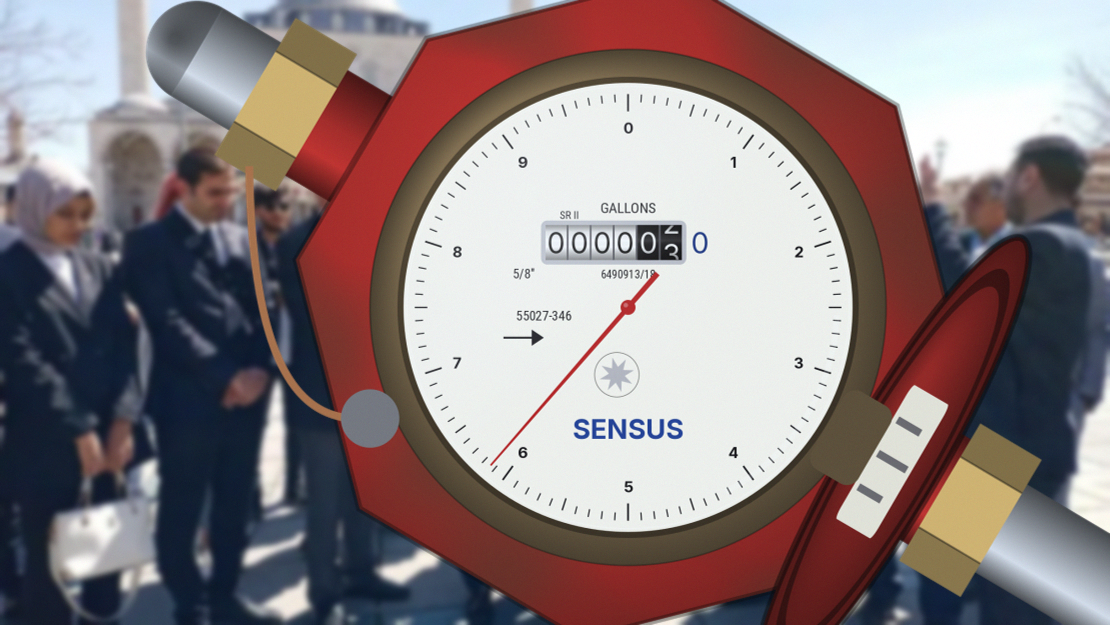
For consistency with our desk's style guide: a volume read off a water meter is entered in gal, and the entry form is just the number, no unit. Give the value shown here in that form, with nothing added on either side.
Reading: 26.1
